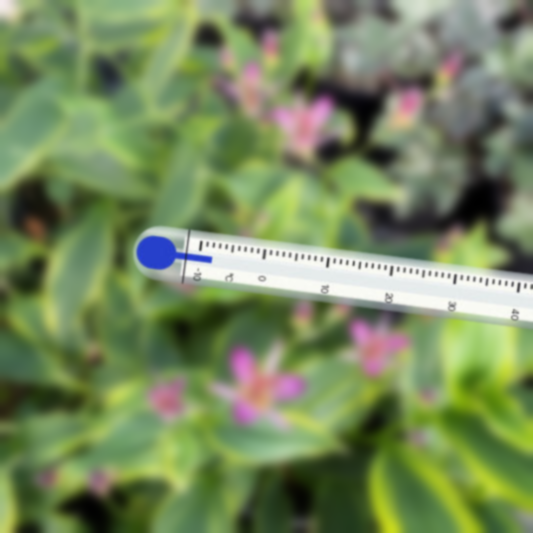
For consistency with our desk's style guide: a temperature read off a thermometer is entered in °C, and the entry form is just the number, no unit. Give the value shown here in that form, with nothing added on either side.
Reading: -8
